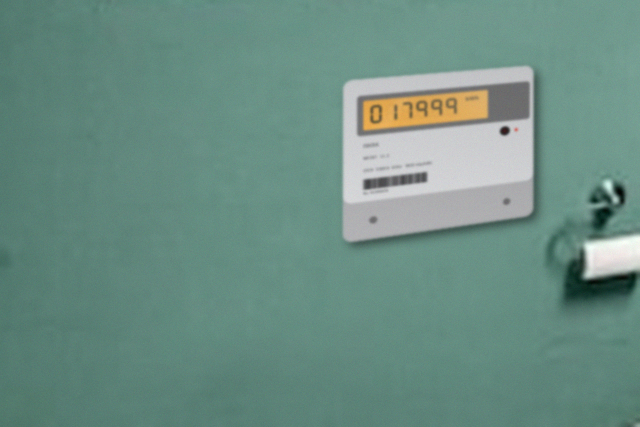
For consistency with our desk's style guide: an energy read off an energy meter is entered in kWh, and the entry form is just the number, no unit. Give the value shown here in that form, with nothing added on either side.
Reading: 17999
